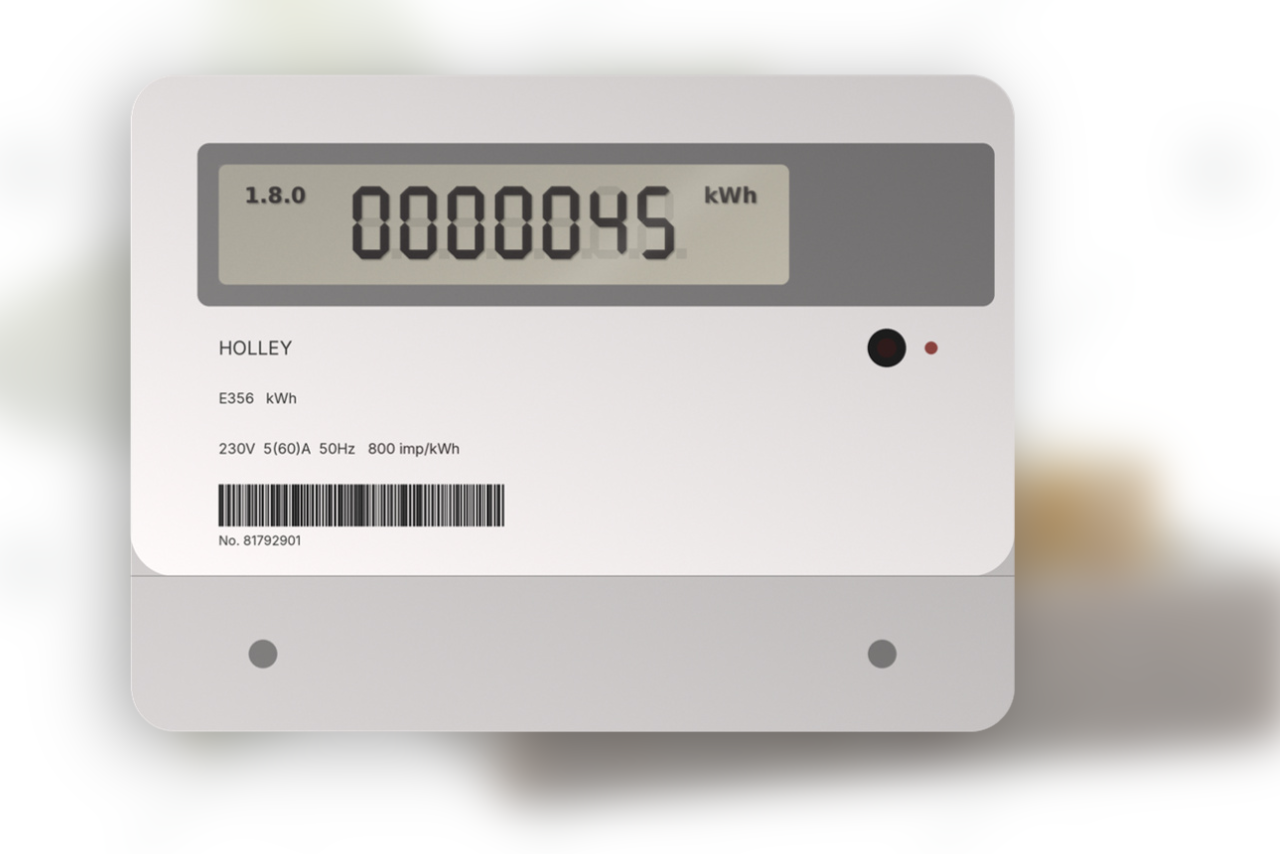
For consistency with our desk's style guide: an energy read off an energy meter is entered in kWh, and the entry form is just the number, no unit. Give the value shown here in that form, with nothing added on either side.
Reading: 45
